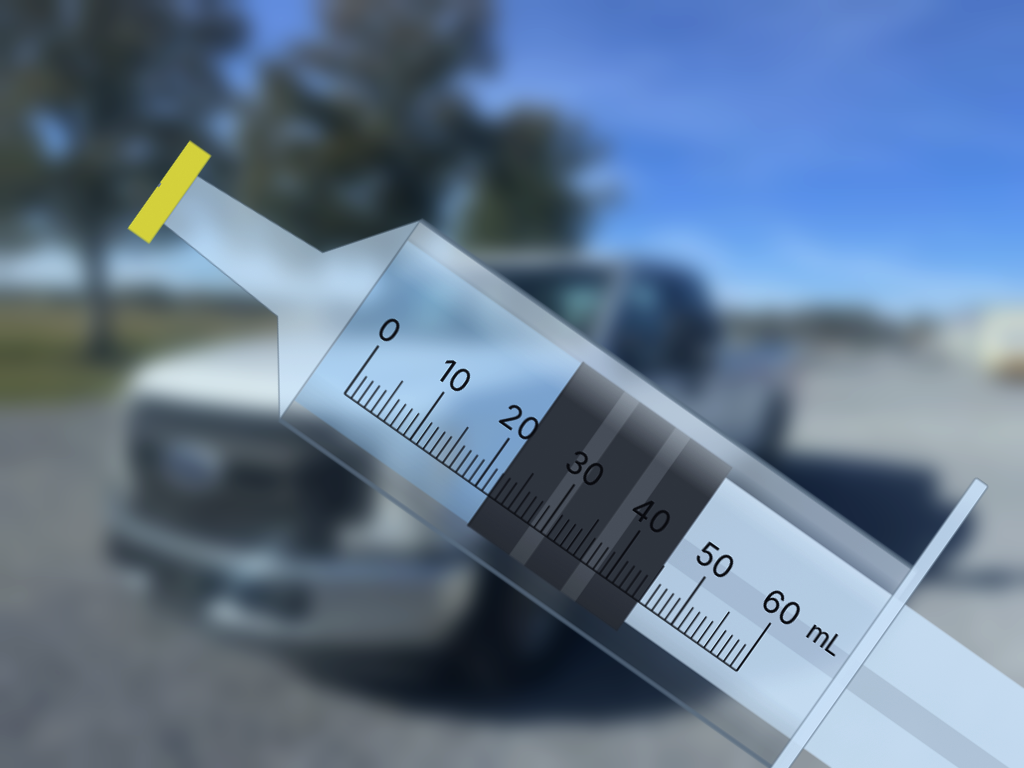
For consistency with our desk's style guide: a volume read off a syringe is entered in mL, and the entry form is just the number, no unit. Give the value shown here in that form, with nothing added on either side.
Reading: 22
